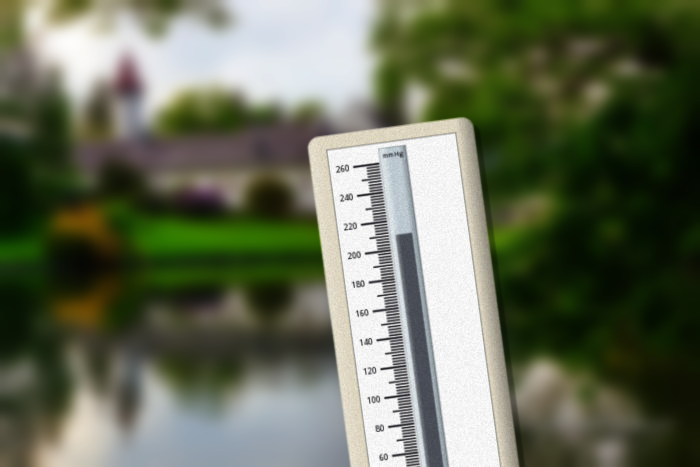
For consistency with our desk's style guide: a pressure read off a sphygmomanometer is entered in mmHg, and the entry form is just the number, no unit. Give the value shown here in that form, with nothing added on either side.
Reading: 210
